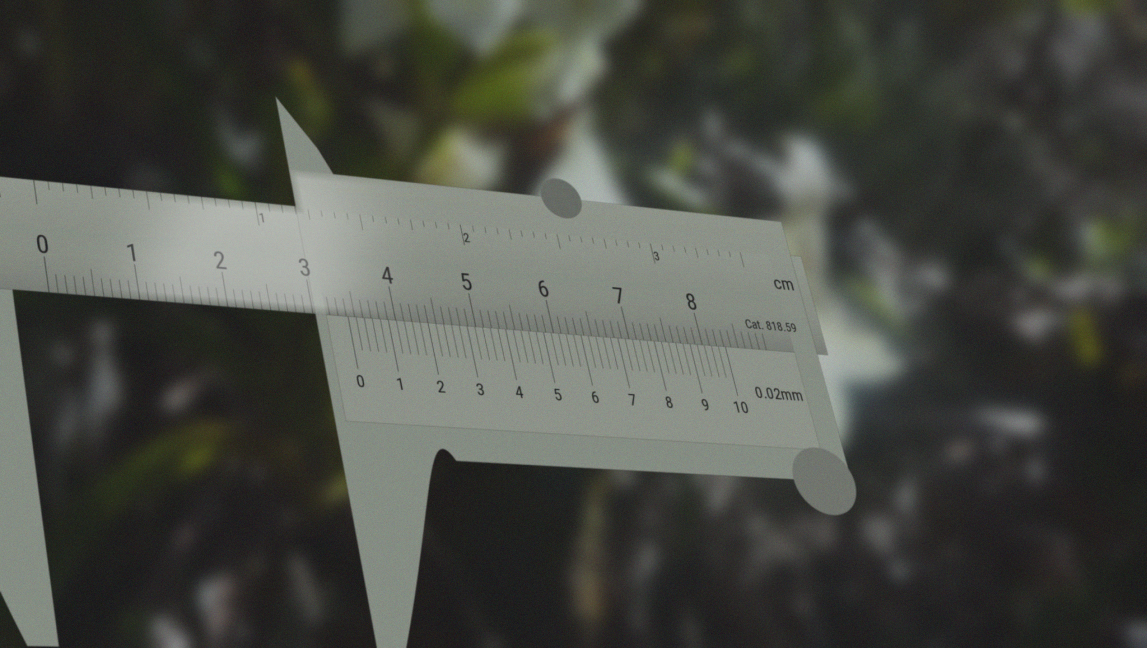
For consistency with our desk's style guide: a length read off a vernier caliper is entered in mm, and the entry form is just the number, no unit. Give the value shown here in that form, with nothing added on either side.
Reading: 34.2
